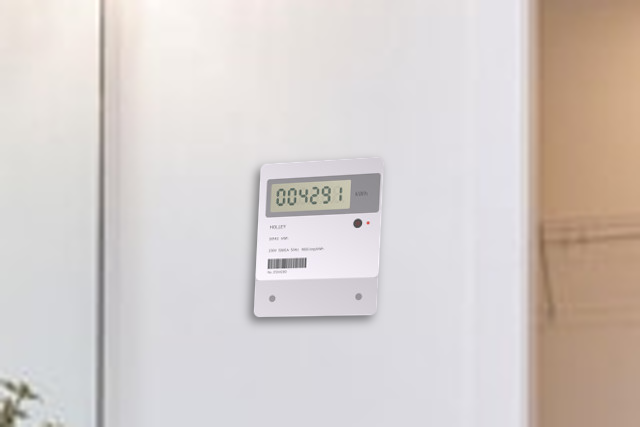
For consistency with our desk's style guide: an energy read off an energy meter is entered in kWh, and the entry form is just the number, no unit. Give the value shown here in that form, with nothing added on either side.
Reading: 4291
